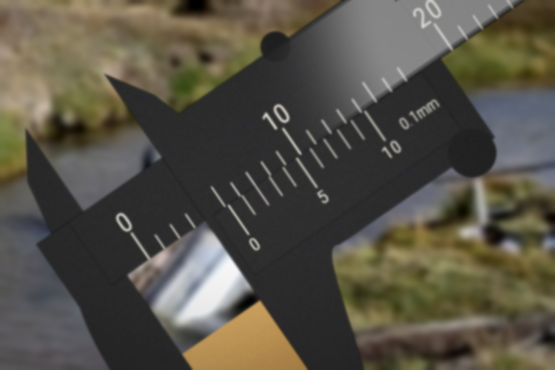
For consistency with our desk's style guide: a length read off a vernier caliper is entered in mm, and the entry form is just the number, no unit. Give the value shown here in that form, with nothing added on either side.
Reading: 5.2
